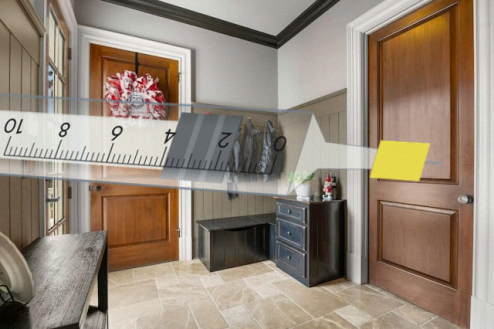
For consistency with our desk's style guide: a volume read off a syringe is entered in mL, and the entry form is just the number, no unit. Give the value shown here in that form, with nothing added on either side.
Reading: 1.6
